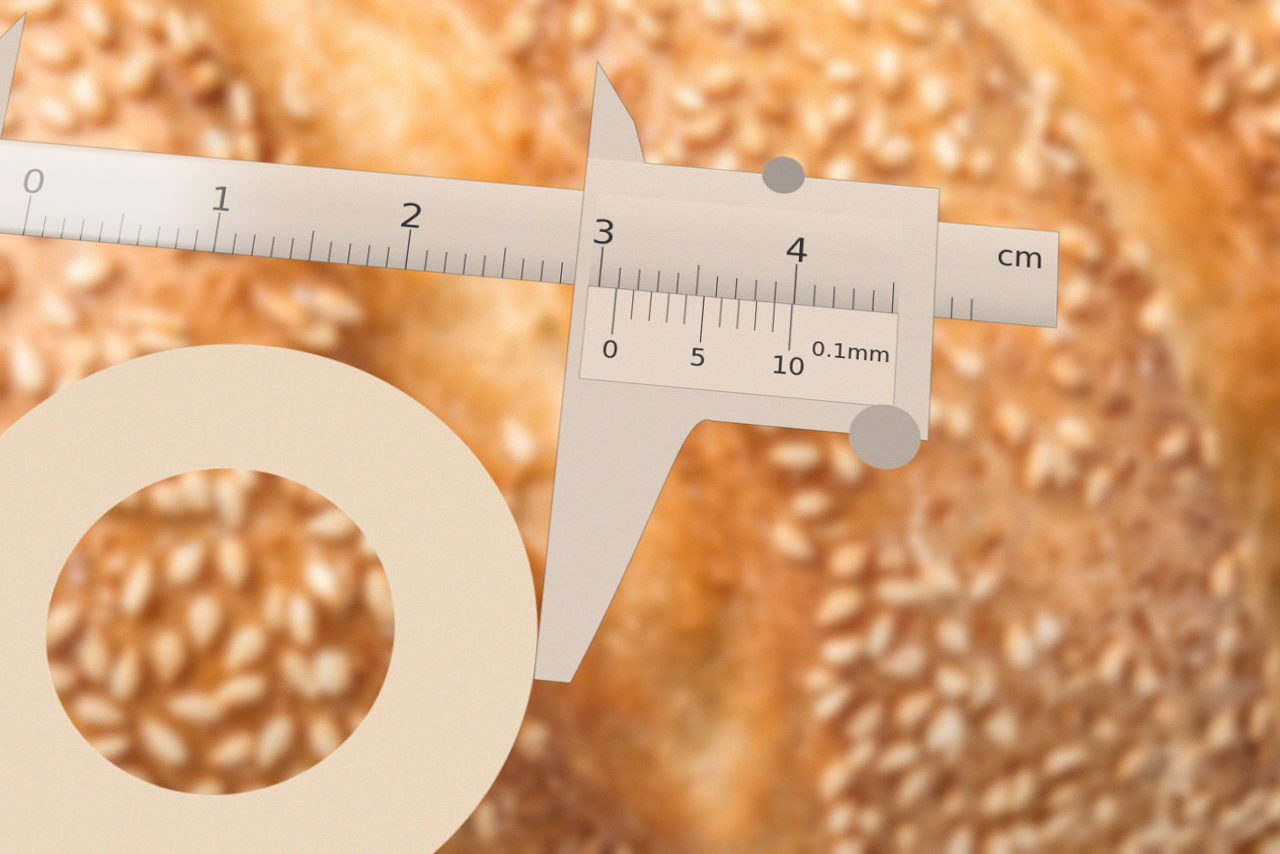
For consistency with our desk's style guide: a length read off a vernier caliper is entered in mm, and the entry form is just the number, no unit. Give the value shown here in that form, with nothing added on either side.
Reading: 30.9
